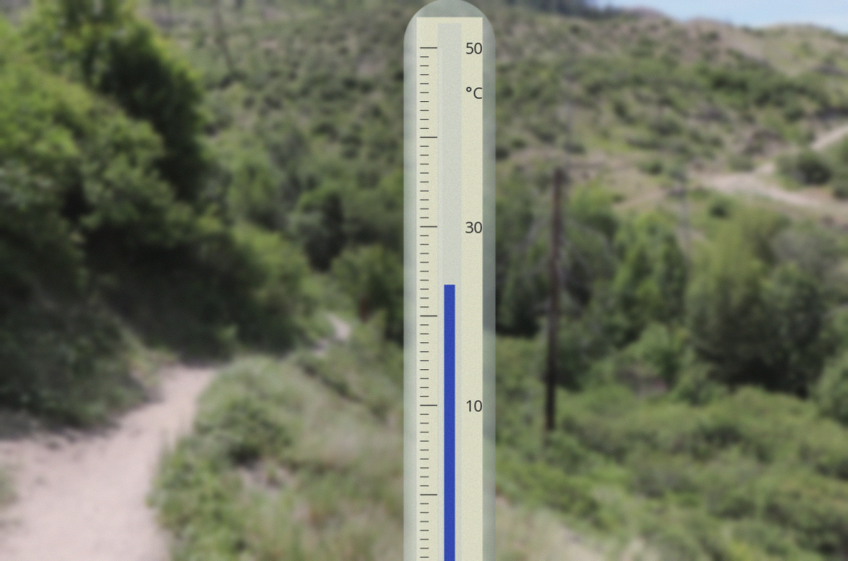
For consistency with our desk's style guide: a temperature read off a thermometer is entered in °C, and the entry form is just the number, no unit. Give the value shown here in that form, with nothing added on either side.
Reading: 23.5
